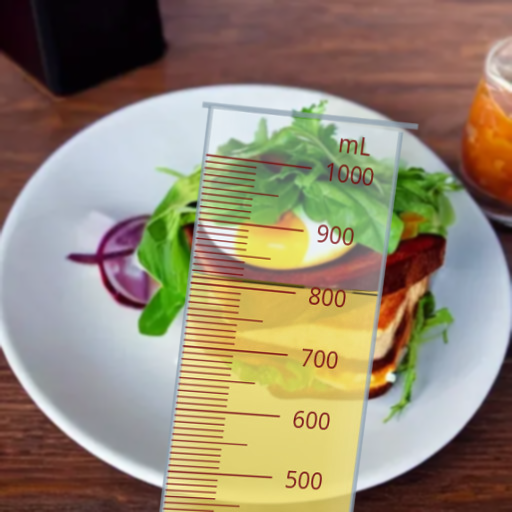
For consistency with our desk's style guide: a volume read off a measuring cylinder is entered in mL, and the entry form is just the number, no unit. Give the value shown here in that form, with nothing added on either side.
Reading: 810
